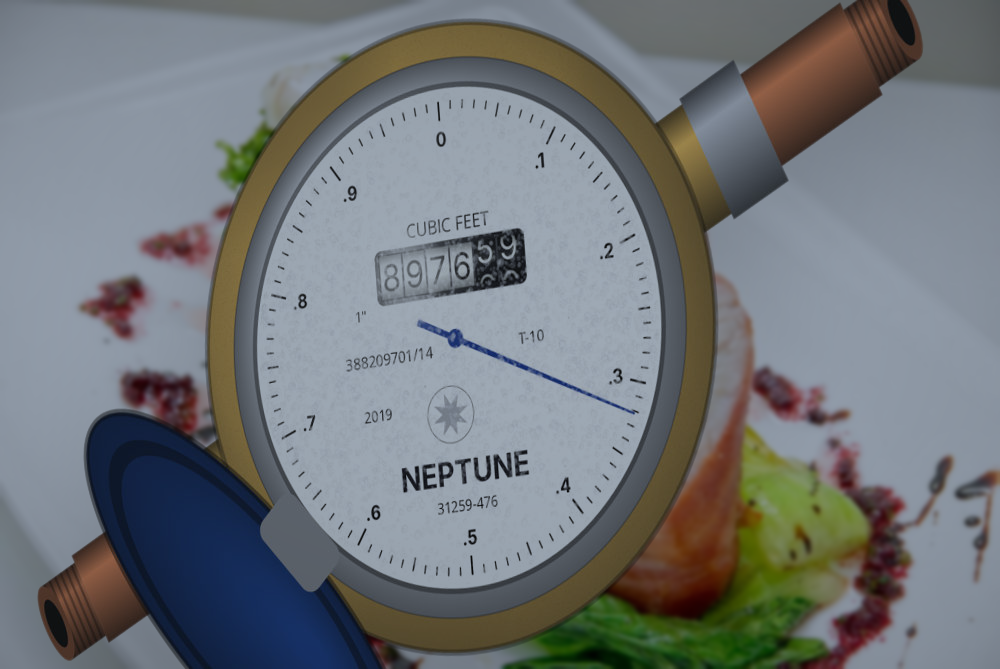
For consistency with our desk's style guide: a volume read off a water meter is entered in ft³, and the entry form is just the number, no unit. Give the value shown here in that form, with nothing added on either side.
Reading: 897659.32
